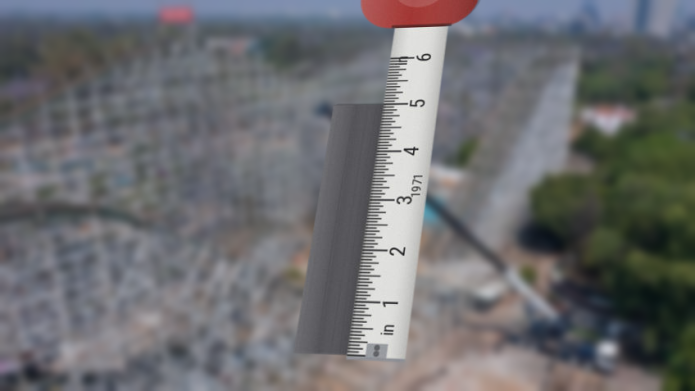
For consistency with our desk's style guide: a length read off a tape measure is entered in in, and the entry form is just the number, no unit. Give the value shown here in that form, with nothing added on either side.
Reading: 5
